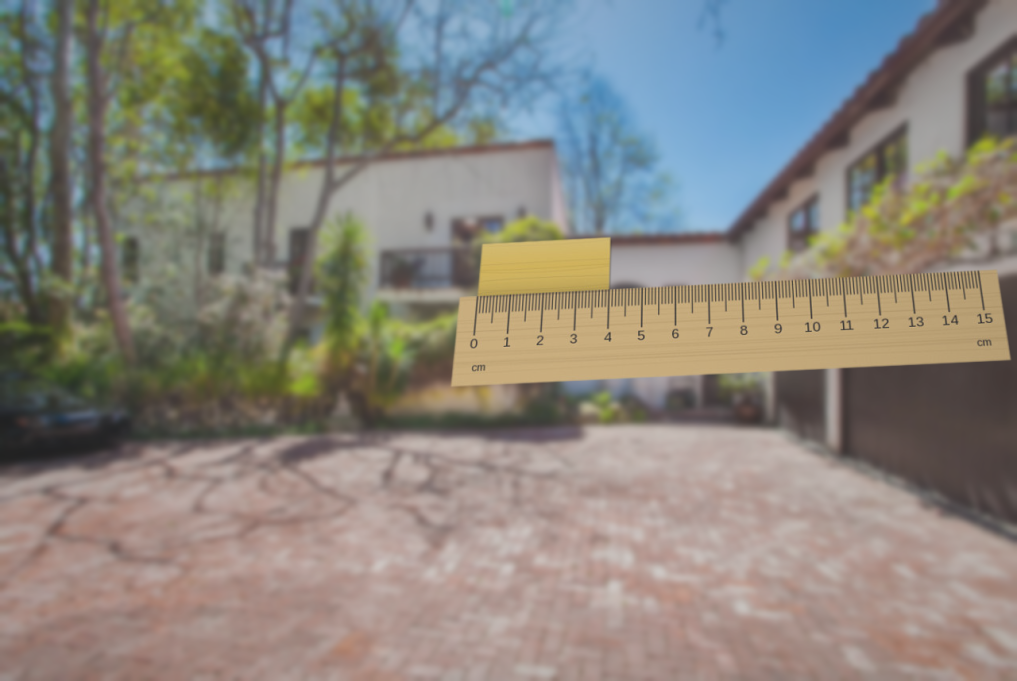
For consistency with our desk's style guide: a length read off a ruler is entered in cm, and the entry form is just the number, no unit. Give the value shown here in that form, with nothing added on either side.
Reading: 4
